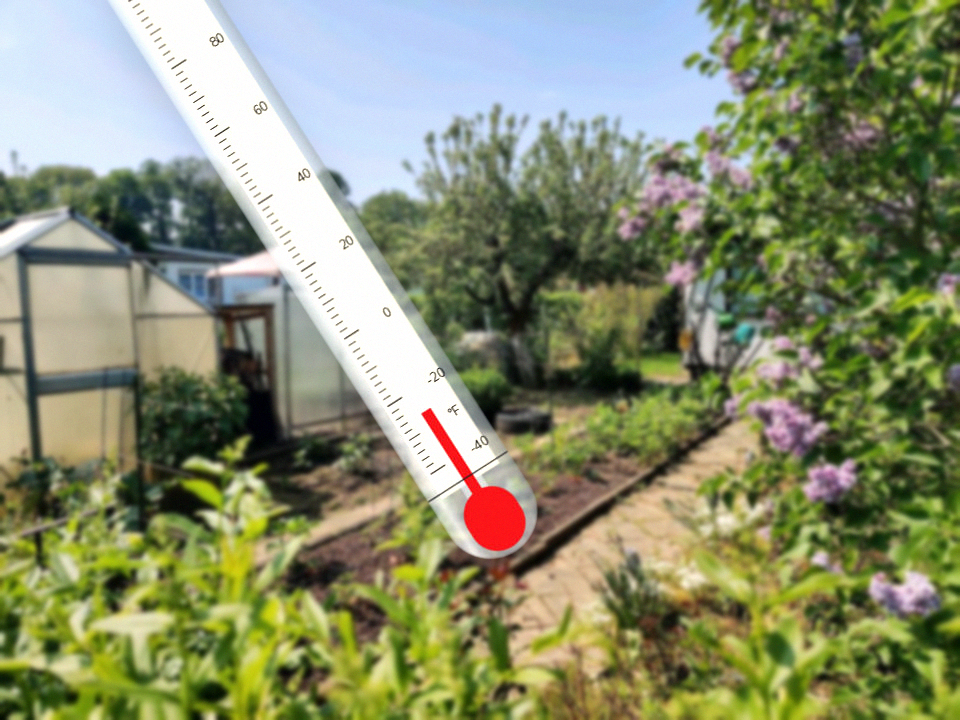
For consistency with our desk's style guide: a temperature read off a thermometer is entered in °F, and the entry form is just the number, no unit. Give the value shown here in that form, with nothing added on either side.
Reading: -26
